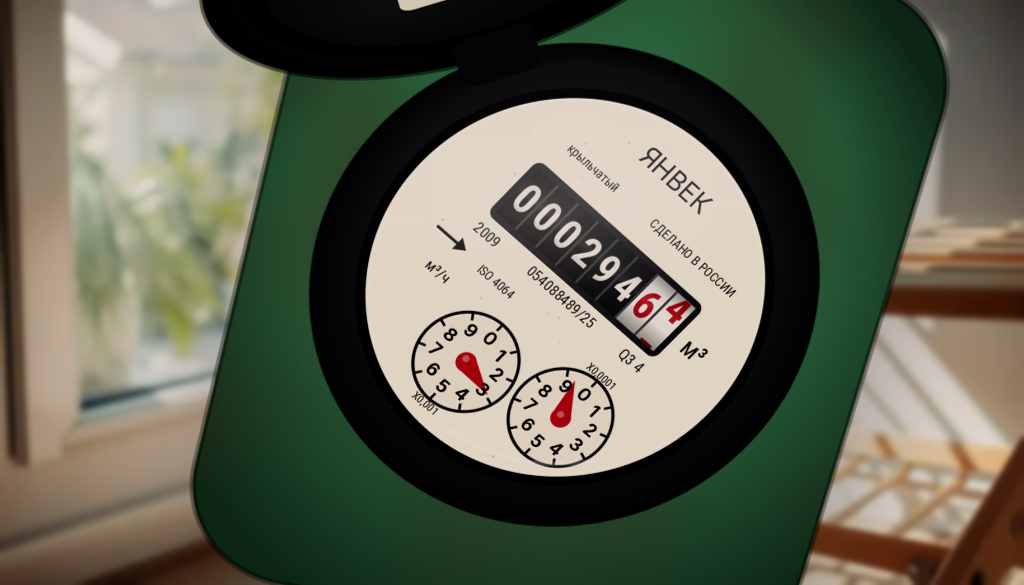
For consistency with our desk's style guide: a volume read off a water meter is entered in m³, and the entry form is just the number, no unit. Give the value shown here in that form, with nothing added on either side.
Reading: 294.6429
